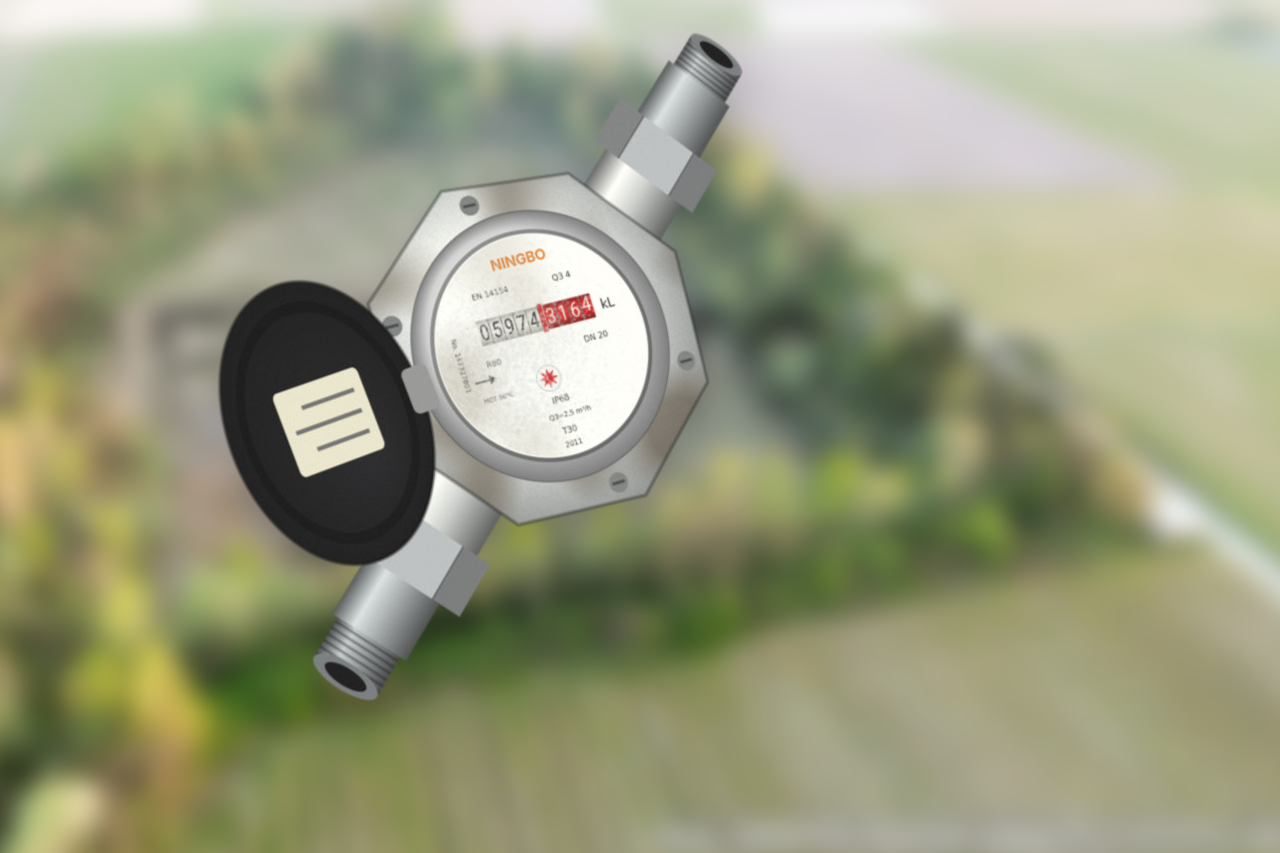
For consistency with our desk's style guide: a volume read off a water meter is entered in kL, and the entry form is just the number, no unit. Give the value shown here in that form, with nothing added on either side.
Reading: 5974.3164
